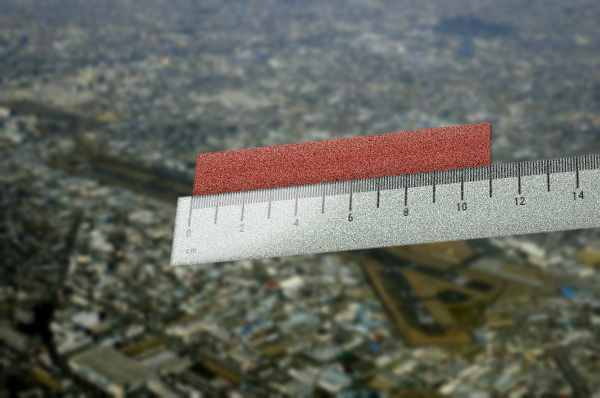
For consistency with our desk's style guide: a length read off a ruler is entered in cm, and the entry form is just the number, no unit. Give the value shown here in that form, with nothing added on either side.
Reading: 11
